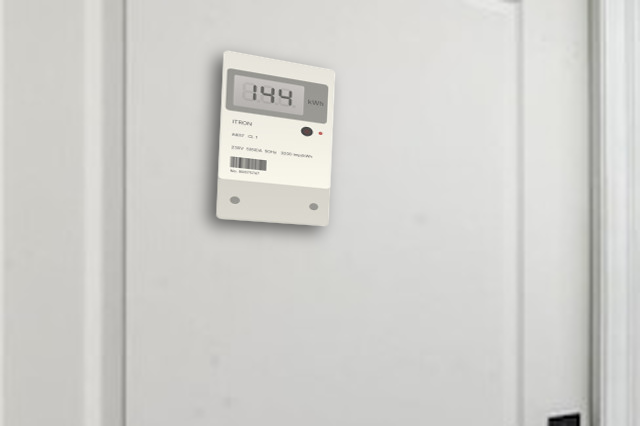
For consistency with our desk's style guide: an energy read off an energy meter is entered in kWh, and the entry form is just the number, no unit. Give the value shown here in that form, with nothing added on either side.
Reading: 144
